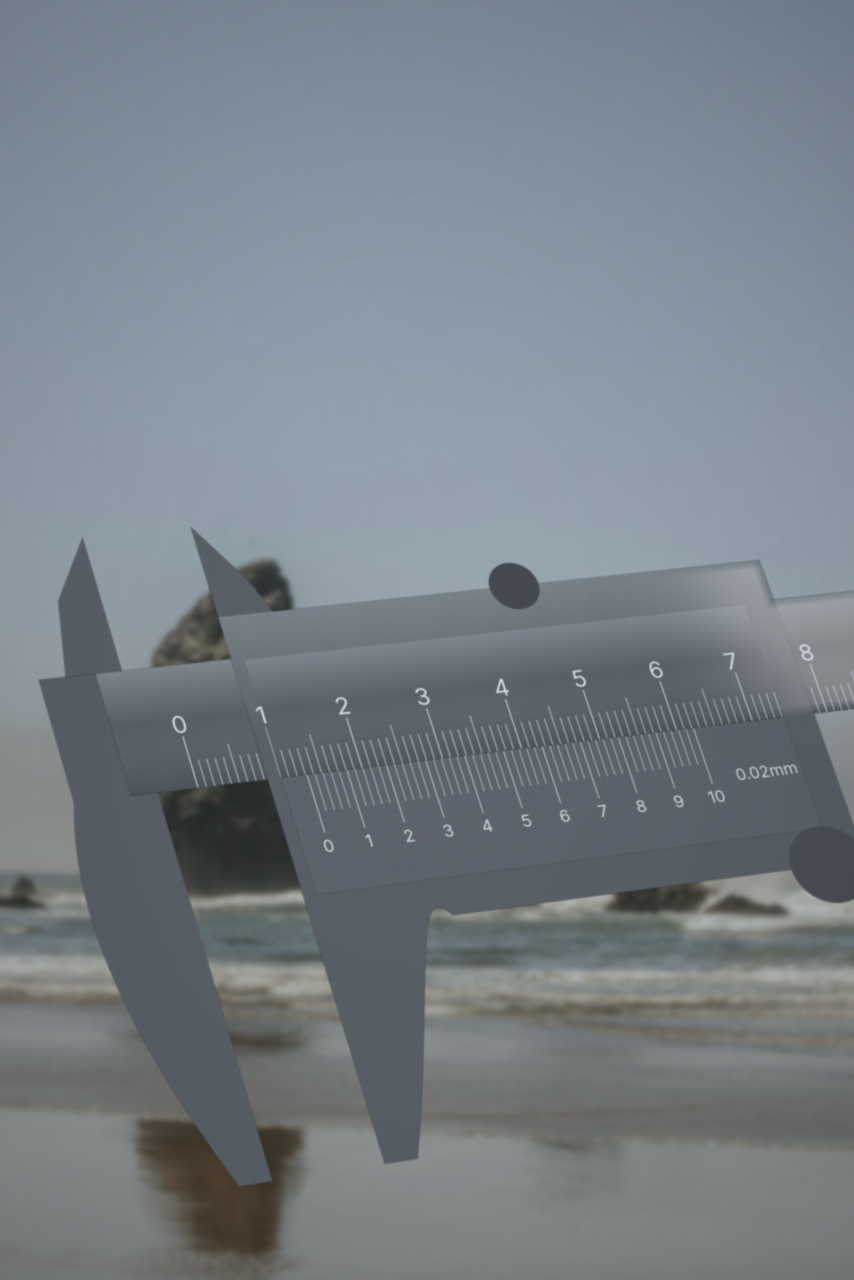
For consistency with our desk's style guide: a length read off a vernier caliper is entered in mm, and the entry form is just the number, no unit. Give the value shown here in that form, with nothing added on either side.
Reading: 13.2
